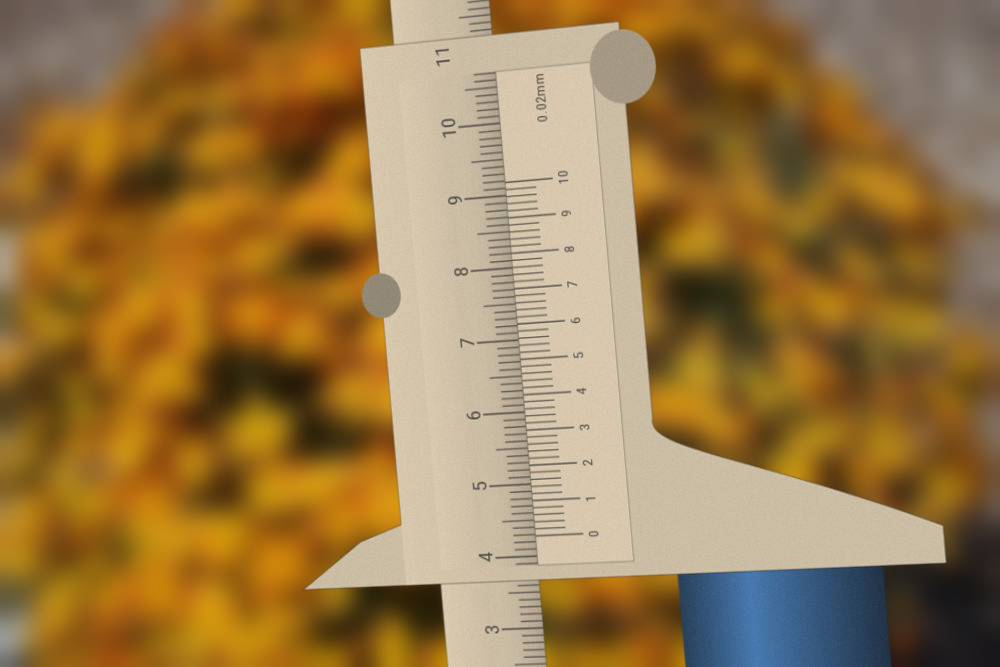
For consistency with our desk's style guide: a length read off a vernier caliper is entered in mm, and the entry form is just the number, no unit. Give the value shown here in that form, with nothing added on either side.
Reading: 42.8
